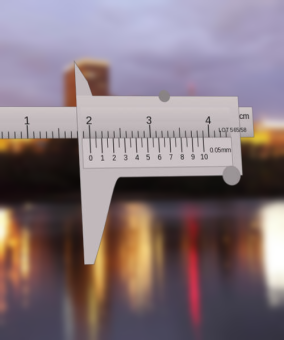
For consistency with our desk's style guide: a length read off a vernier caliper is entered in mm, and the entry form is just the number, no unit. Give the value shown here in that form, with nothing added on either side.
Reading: 20.0
